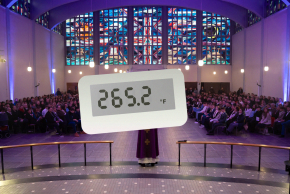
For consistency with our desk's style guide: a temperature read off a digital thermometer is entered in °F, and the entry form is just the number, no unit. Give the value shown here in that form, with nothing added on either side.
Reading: 265.2
